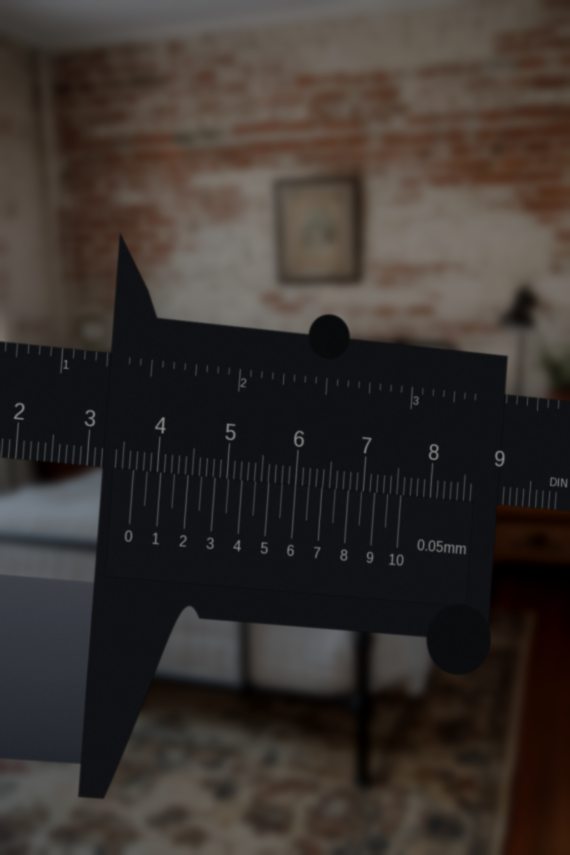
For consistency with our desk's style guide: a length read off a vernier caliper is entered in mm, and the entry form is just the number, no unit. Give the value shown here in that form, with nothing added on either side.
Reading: 36.6
